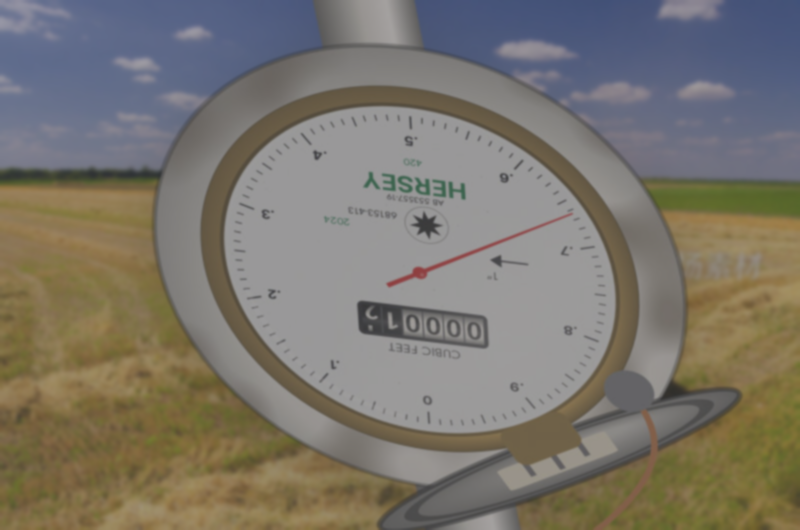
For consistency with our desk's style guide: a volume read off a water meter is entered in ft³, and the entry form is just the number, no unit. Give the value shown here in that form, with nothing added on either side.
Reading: 11.66
